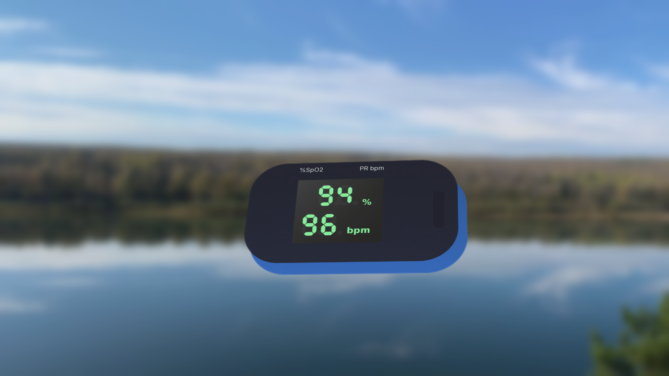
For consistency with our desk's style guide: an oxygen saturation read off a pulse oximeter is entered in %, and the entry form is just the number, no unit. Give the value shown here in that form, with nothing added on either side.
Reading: 94
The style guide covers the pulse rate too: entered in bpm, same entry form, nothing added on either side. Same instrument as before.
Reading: 96
